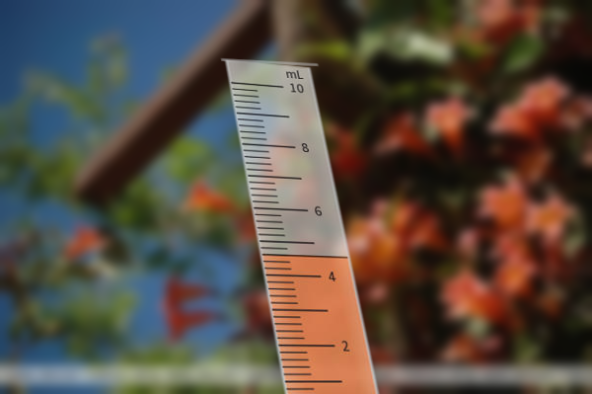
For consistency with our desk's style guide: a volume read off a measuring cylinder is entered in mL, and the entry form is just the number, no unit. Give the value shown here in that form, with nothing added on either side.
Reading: 4.6
